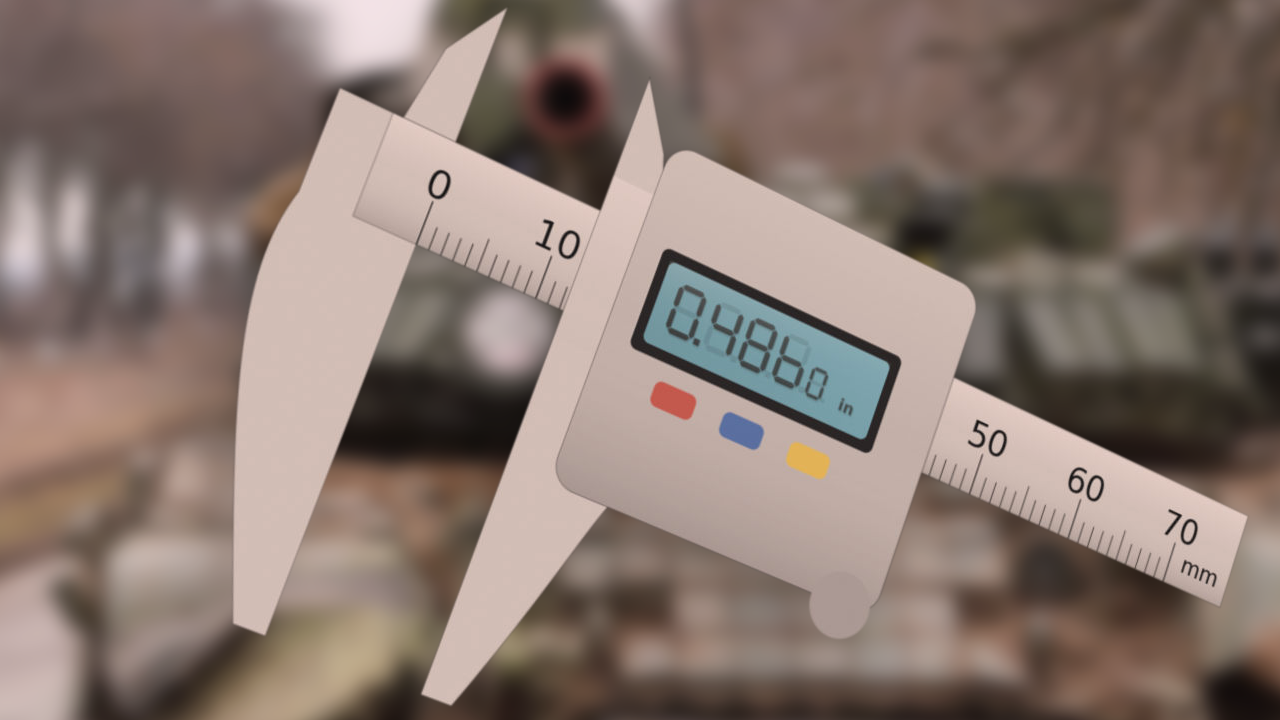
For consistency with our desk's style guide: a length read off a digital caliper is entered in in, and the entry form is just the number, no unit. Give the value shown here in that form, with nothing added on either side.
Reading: 0.4860
